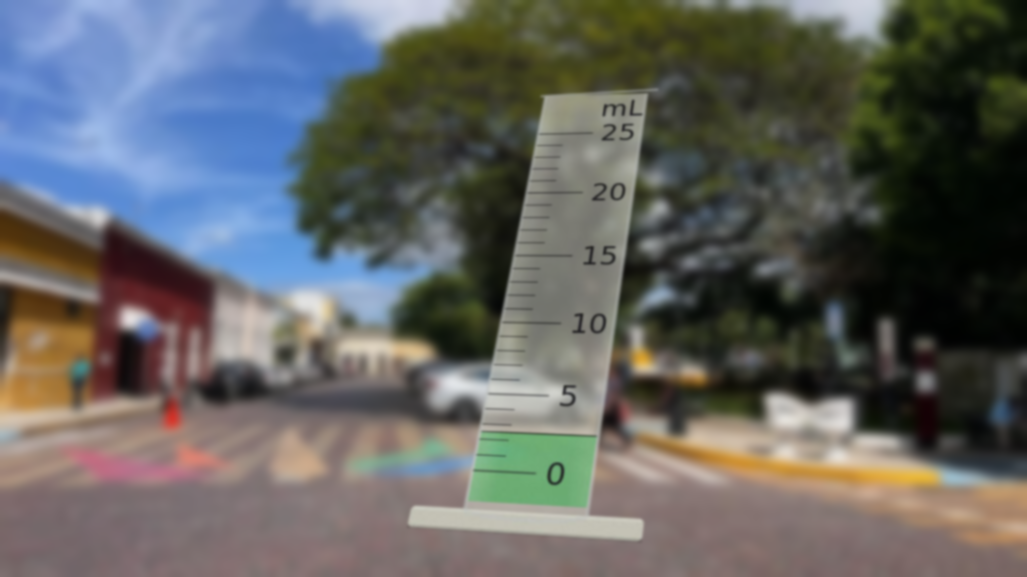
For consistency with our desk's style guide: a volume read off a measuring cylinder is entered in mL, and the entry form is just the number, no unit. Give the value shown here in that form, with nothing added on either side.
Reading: 2.5
